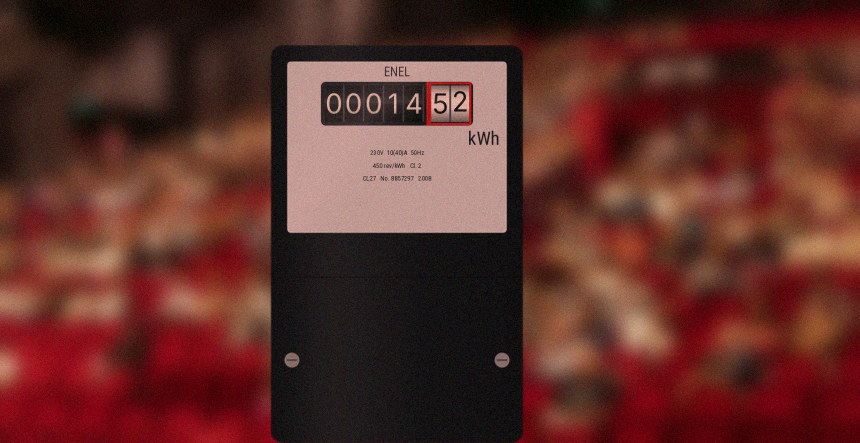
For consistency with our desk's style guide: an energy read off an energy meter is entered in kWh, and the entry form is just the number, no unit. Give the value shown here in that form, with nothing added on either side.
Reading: 14.52
